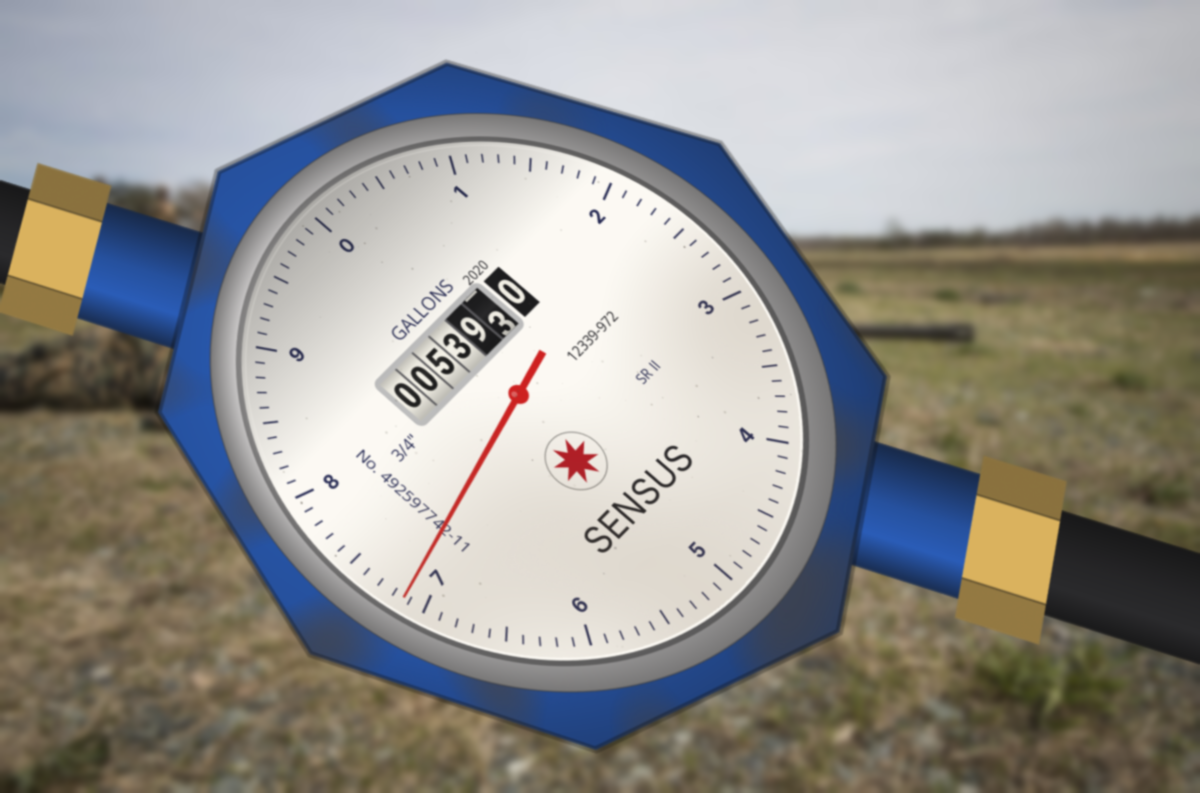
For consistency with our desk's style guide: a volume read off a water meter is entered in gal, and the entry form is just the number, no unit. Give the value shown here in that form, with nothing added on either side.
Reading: 53927.1
